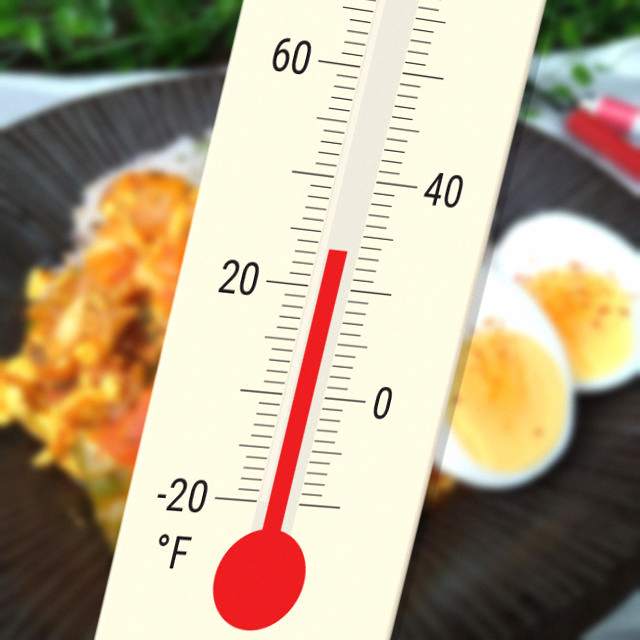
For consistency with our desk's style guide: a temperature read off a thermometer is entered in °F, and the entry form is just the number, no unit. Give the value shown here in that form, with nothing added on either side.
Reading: 27
